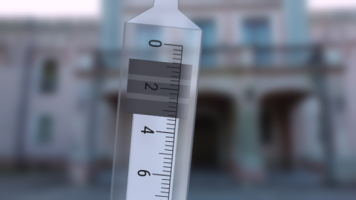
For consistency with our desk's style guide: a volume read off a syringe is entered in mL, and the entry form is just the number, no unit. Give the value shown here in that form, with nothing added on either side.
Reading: 0.8
